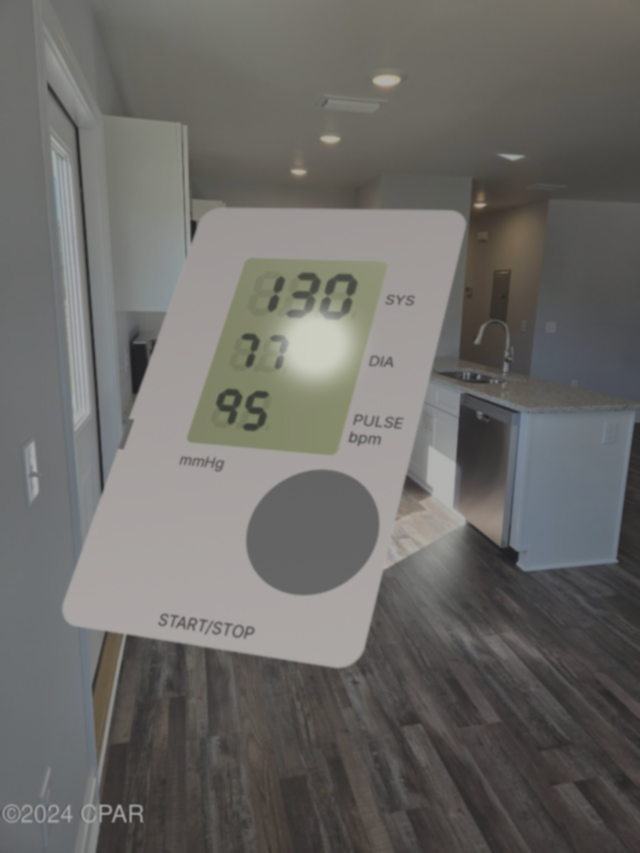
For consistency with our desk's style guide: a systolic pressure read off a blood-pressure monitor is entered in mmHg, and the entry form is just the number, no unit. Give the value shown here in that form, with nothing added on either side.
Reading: 130
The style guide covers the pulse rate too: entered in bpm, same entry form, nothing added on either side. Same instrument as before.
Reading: 95
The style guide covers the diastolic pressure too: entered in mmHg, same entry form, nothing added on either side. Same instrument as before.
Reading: 77
